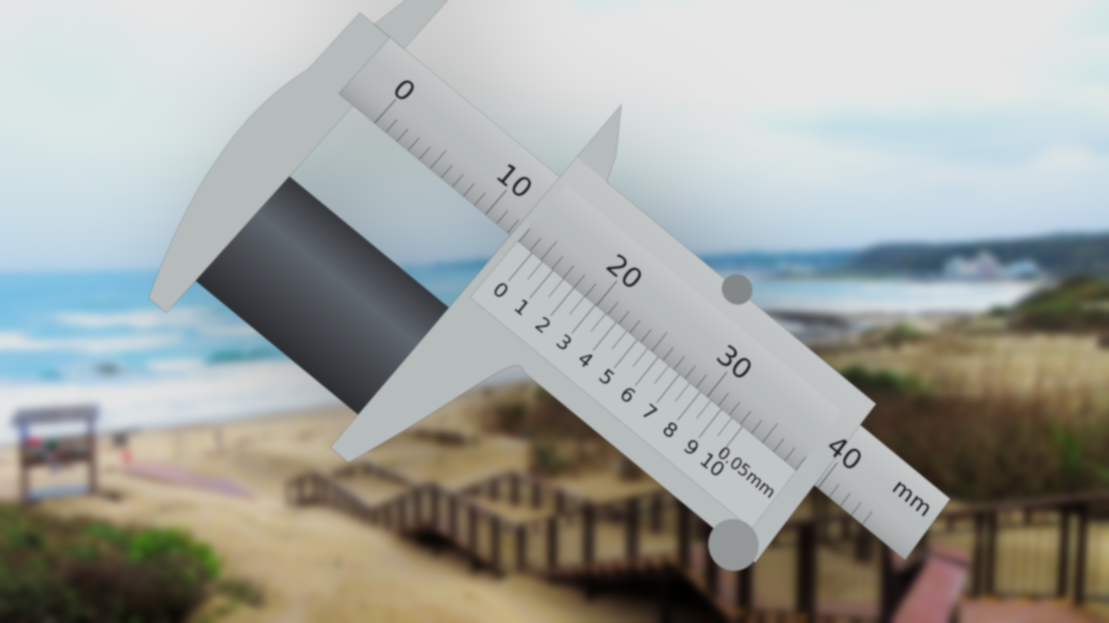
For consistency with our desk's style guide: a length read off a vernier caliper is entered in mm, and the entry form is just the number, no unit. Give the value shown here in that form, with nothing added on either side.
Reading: 14.2
